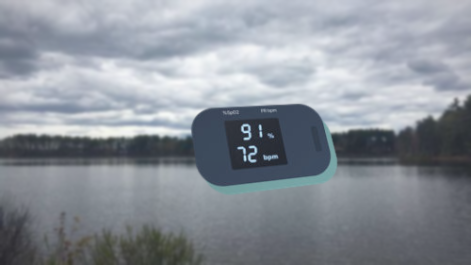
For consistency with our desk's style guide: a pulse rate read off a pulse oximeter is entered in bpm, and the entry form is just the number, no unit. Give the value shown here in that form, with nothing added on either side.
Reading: 72
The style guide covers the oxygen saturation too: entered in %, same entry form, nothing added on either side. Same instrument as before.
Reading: 91
